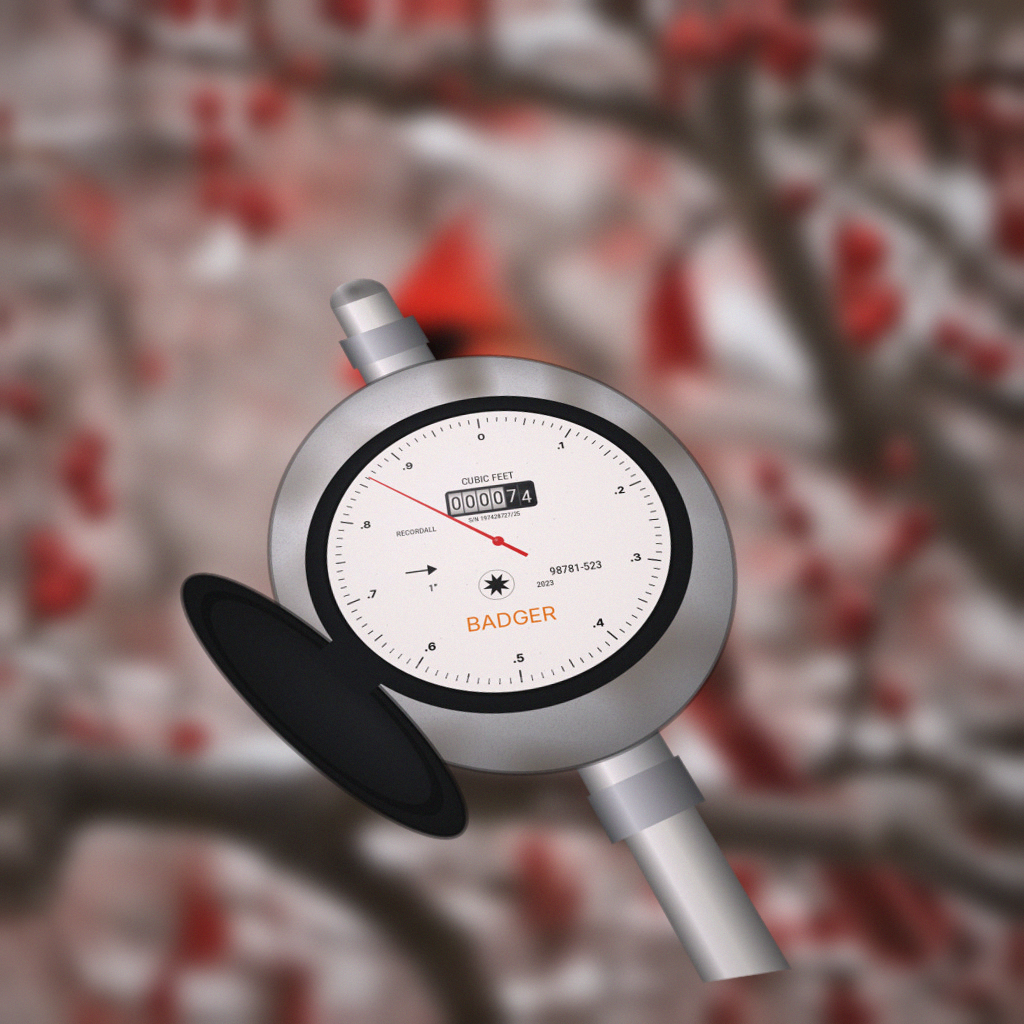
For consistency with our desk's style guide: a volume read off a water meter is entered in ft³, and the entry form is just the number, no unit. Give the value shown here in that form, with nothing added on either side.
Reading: 73.86
